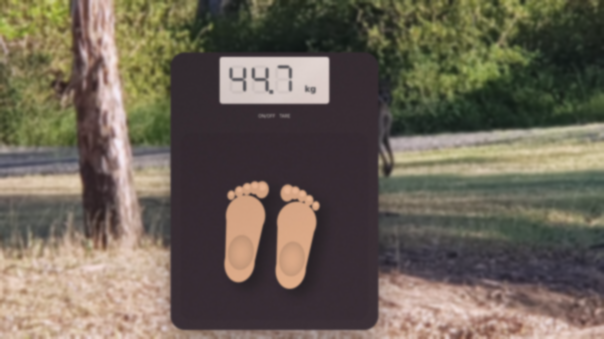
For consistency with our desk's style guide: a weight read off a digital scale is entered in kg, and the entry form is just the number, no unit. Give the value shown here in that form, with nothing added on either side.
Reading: 44.7
